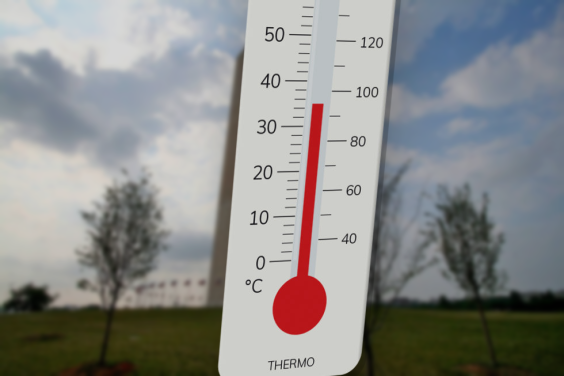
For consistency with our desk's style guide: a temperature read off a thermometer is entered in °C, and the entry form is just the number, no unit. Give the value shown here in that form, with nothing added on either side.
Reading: 35
